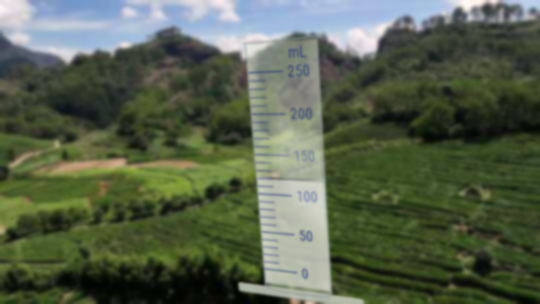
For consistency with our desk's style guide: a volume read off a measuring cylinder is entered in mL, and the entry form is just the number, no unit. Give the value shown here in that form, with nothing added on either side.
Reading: 120
